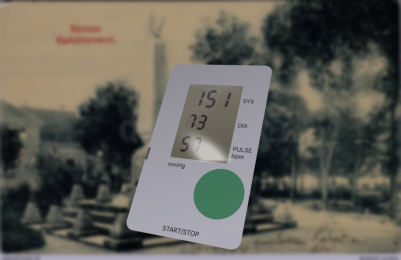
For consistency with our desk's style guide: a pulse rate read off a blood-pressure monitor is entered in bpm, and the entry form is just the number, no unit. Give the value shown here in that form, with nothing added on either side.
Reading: 57
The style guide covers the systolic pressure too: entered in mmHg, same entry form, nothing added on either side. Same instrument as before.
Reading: 151
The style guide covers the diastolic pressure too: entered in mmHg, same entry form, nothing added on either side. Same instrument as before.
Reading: 73
